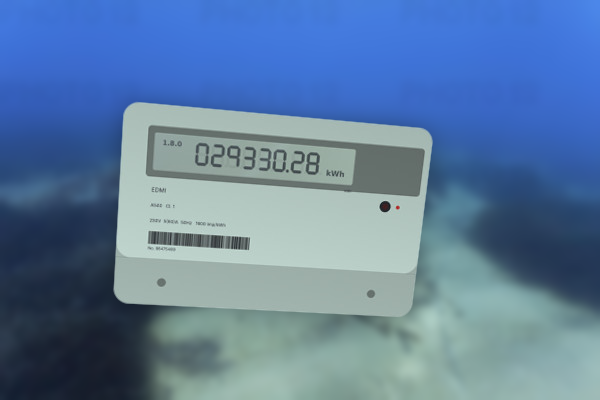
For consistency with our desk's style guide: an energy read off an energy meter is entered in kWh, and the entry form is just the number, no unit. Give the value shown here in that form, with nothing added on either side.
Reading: 29330.28
